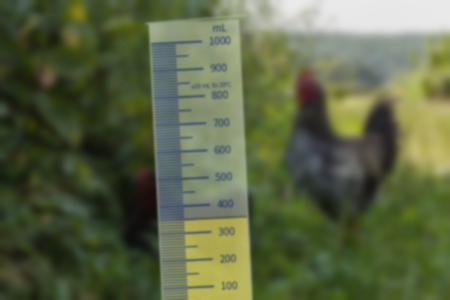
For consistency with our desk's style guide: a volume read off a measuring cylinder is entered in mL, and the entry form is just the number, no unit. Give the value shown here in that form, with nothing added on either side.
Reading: 350
